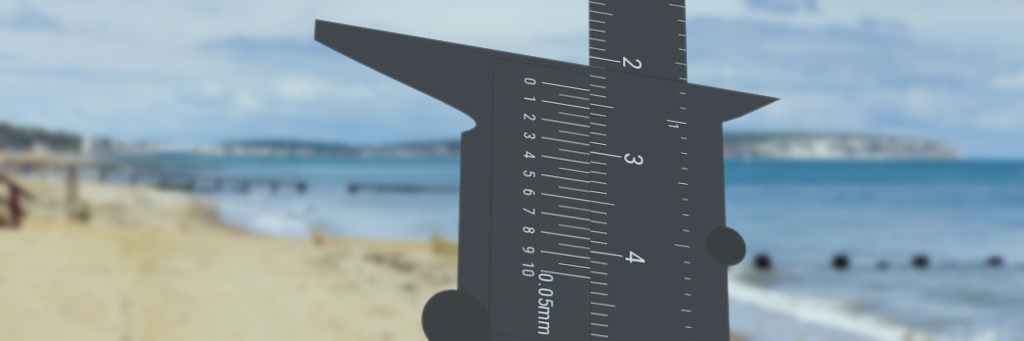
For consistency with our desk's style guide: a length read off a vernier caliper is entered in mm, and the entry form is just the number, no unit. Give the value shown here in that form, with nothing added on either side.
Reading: 23.6
